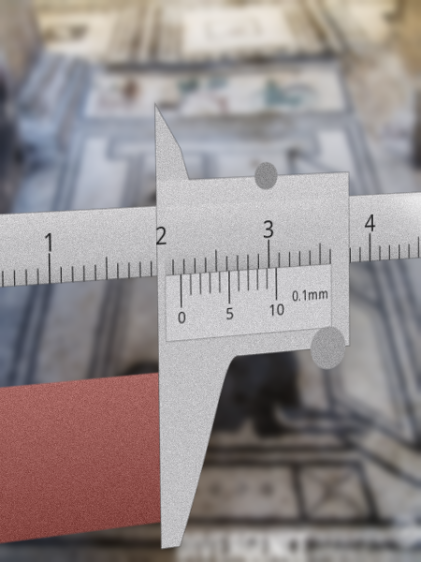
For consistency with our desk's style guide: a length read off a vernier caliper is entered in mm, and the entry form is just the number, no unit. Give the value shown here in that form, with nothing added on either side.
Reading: 21.7
